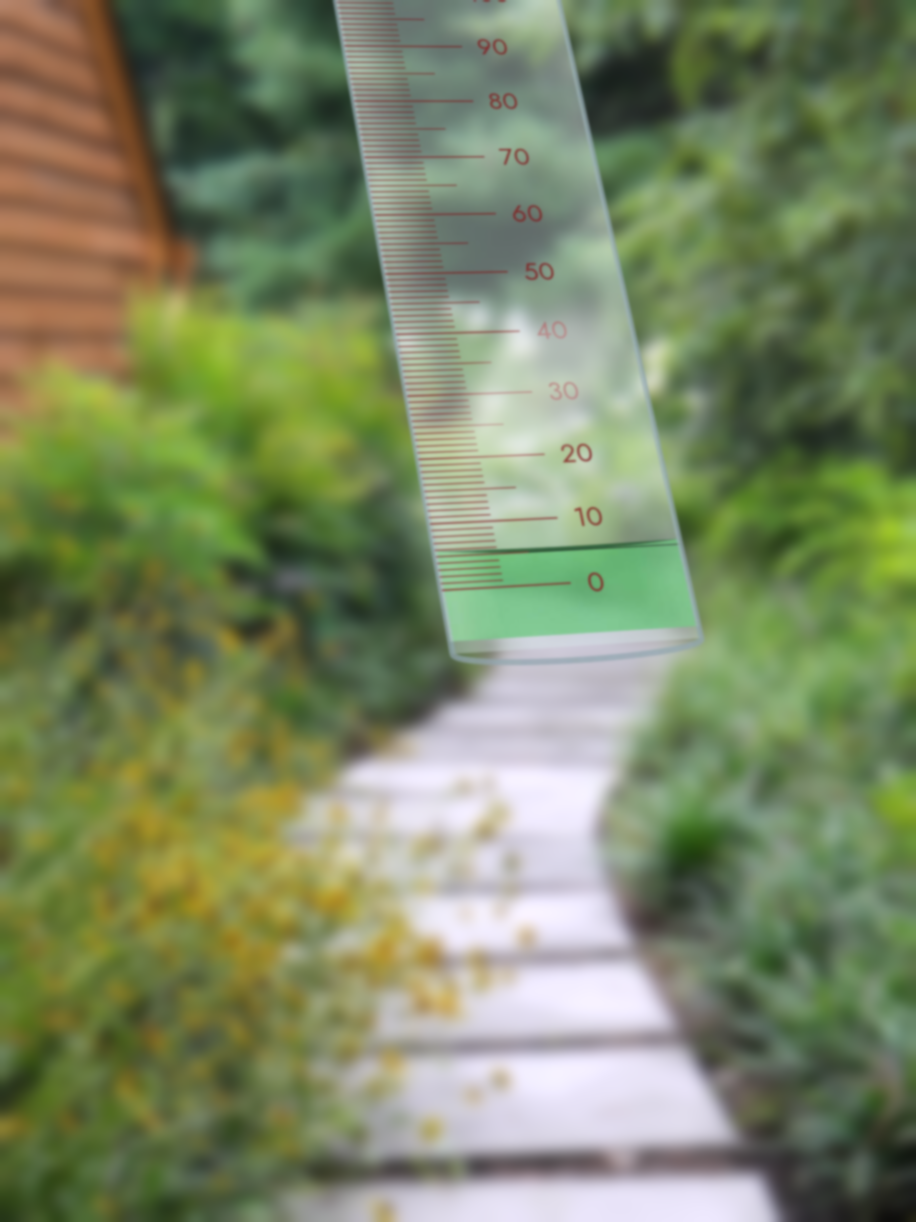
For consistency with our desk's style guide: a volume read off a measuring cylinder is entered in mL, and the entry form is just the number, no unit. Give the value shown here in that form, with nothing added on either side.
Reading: 5
